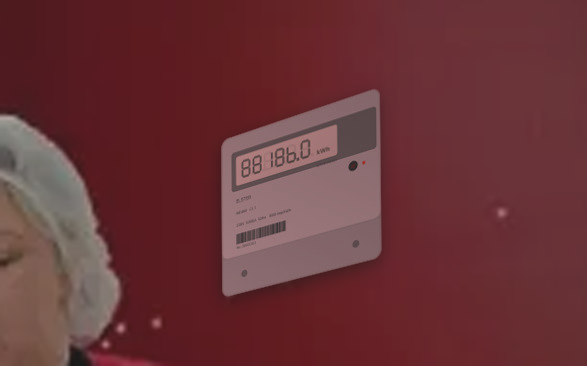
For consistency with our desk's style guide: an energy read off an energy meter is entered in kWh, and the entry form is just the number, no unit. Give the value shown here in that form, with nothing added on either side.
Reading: 88186.0
